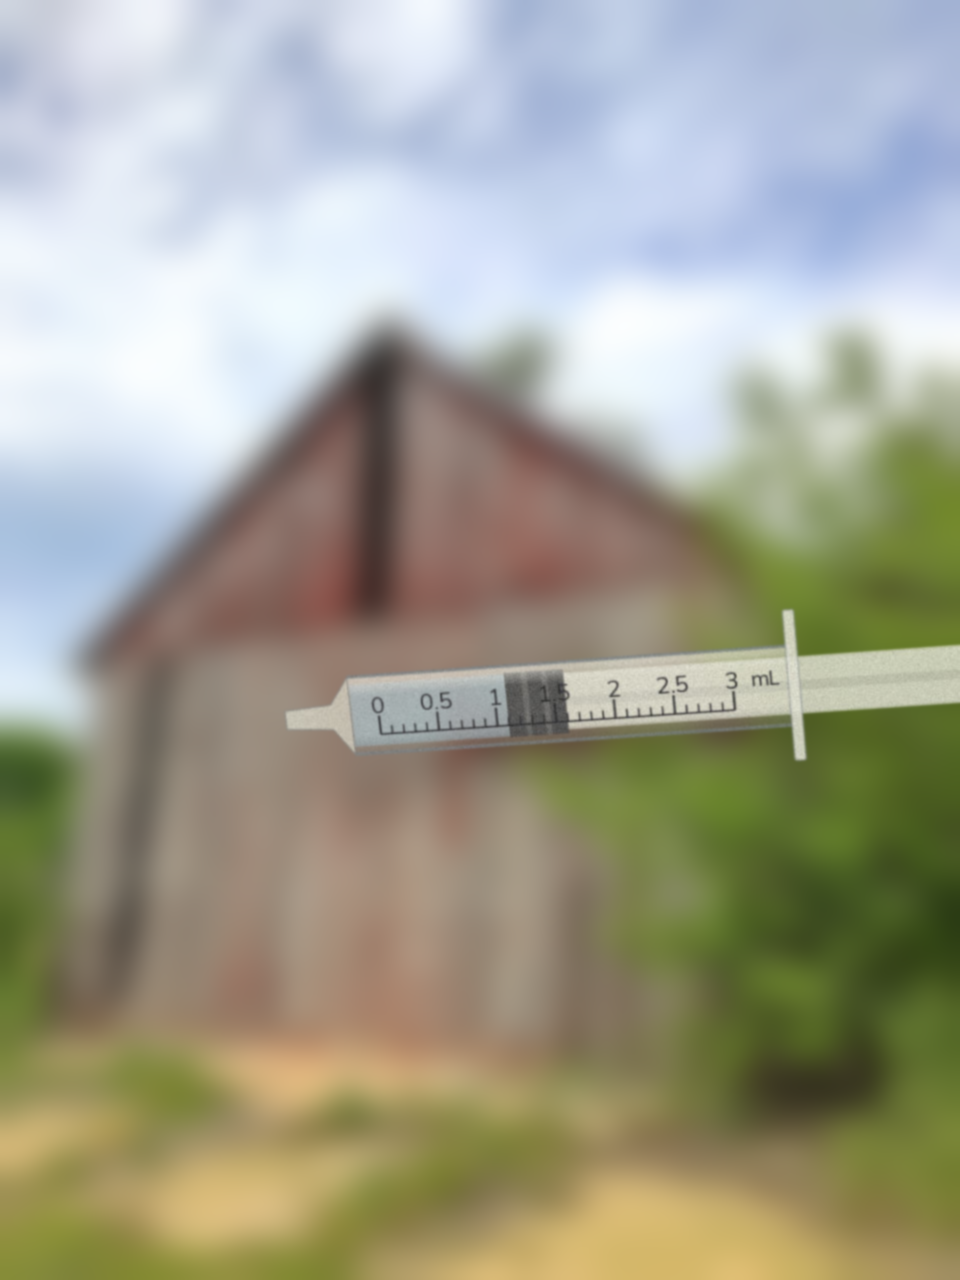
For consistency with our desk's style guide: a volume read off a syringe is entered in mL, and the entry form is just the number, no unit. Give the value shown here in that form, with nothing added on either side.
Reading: 1.1
